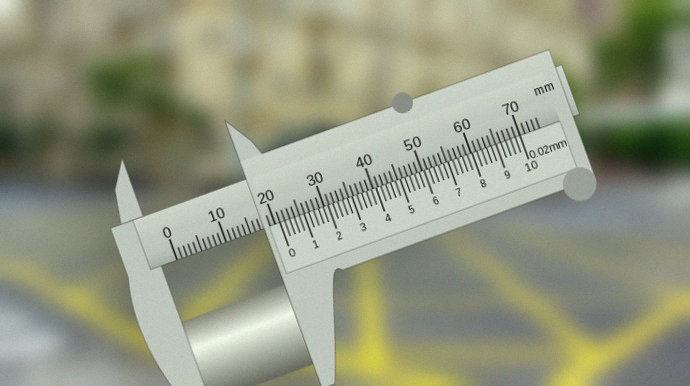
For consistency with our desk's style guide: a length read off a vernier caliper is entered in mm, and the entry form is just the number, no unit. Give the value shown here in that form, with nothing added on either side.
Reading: 21.0
